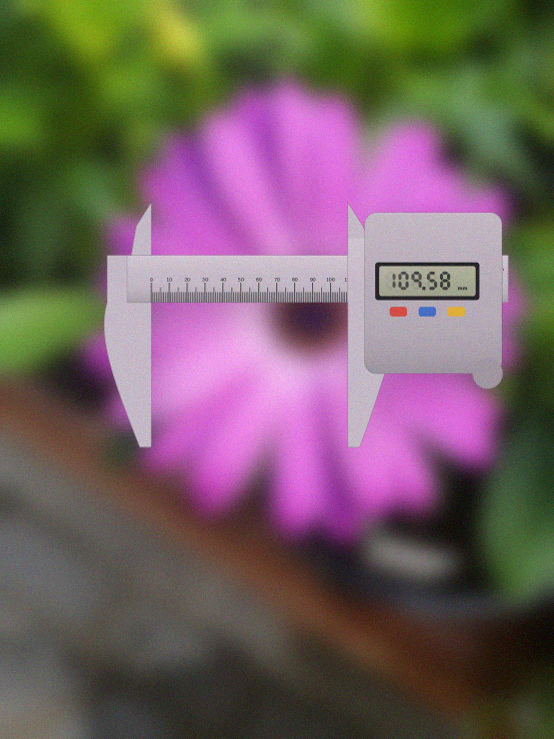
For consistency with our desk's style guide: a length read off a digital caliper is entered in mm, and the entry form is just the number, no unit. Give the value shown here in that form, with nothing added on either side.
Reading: 109.58
